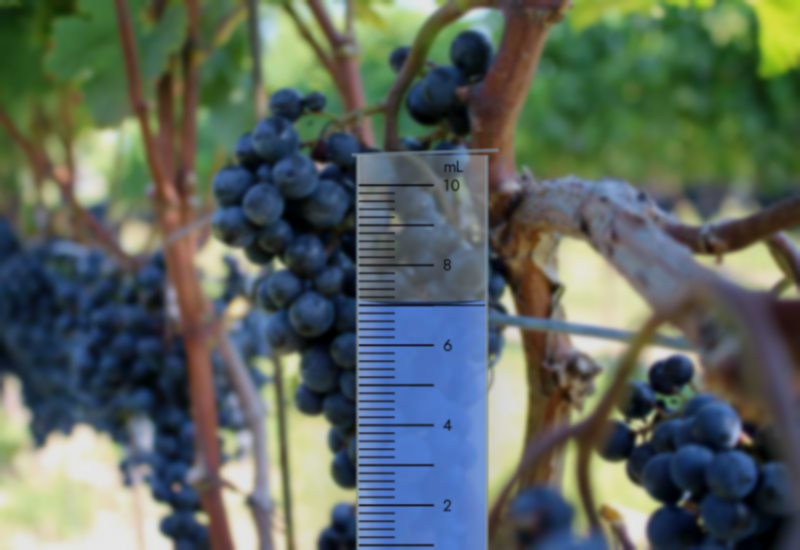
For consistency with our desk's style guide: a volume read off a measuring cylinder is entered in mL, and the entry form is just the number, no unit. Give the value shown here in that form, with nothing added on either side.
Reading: 7
